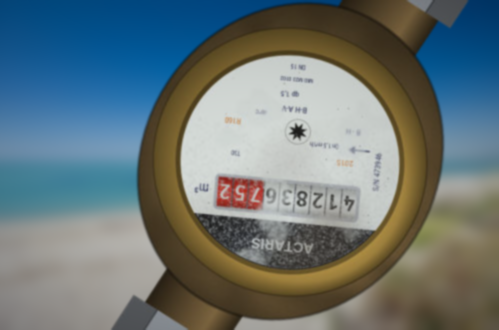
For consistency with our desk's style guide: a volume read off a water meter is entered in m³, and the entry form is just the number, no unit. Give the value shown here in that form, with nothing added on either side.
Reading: 412836.752
